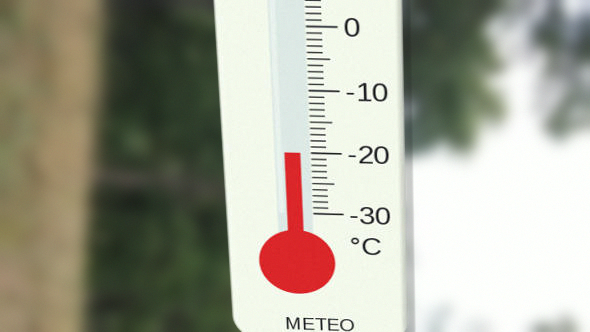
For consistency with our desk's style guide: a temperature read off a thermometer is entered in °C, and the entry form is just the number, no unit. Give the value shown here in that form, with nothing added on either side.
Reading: -20
